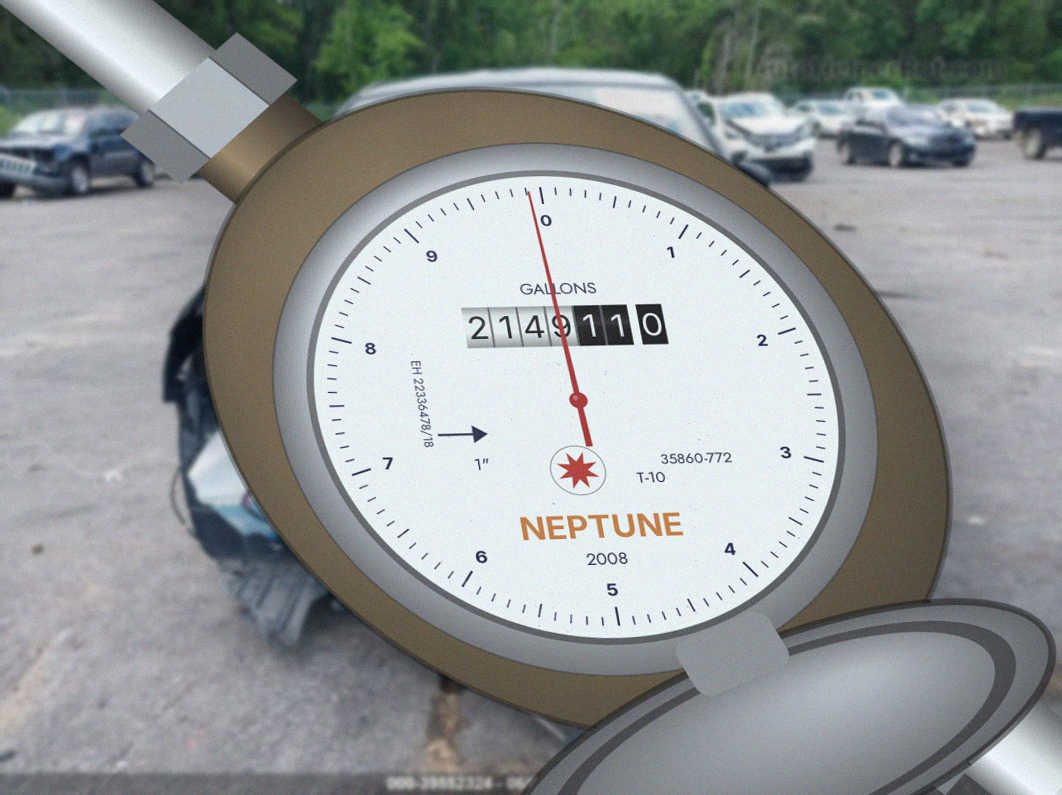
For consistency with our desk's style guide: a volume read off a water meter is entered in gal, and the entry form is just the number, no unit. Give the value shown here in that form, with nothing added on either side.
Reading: 2149109.9
